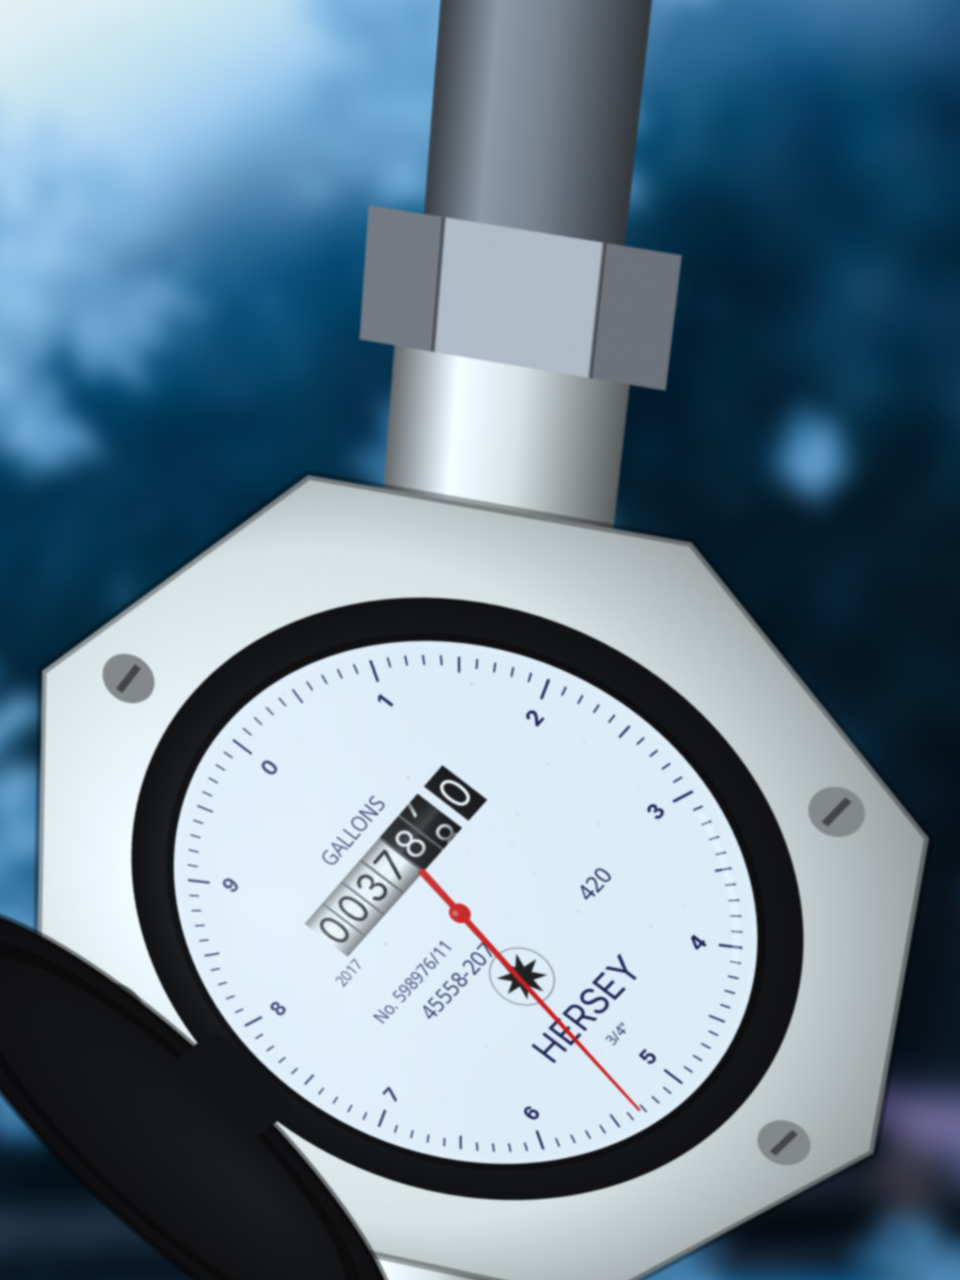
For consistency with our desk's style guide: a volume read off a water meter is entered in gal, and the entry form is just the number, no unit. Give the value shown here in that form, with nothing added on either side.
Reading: 37875.3
